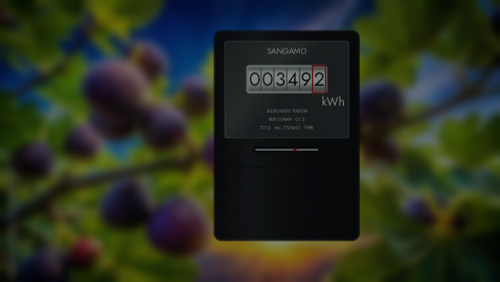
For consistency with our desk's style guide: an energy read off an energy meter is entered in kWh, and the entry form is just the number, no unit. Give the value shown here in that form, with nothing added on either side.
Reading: 349.2
